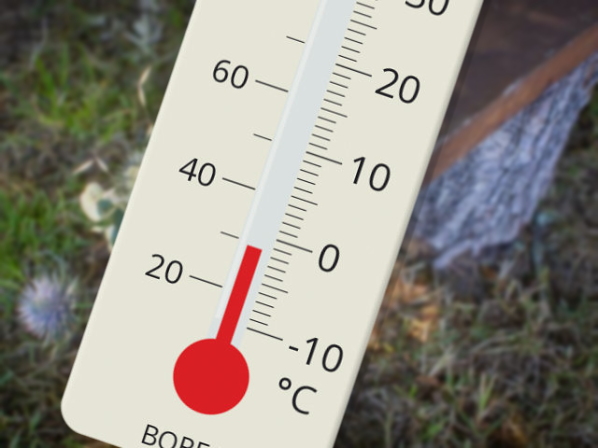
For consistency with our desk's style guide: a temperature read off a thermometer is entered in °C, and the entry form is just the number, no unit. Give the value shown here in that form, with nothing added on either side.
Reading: -1.5
